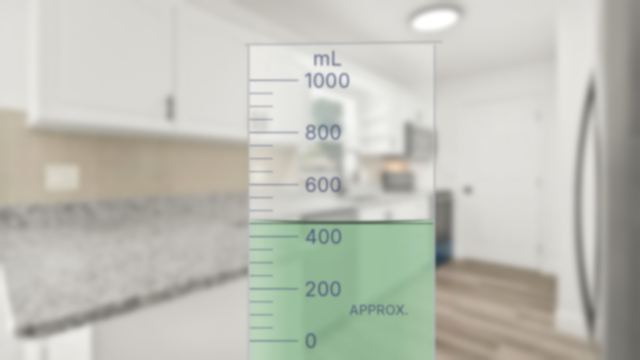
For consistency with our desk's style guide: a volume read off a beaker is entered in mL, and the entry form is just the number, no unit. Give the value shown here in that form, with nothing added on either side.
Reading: 450
